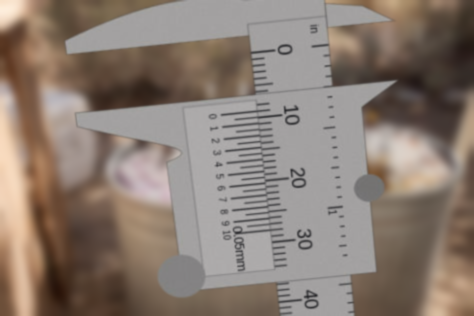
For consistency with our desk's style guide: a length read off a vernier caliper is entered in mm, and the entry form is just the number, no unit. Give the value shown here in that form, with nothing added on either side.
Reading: 9.0
